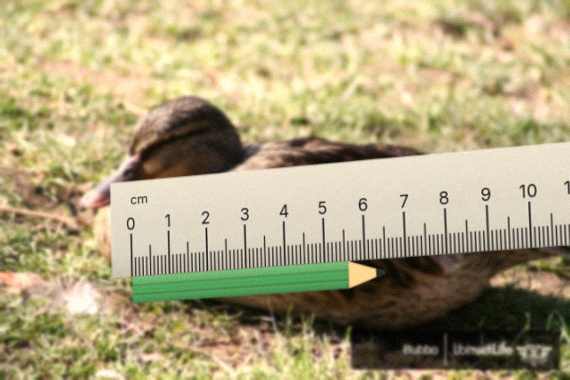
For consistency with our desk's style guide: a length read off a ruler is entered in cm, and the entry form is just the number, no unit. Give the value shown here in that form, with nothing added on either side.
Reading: 6.5
